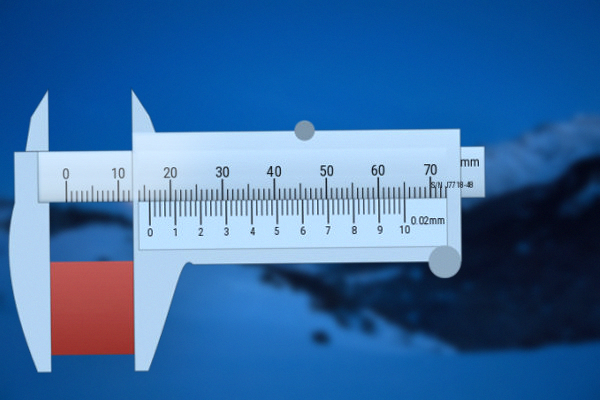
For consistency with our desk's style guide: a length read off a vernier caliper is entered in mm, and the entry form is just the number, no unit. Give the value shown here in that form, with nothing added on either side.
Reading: 16.0
